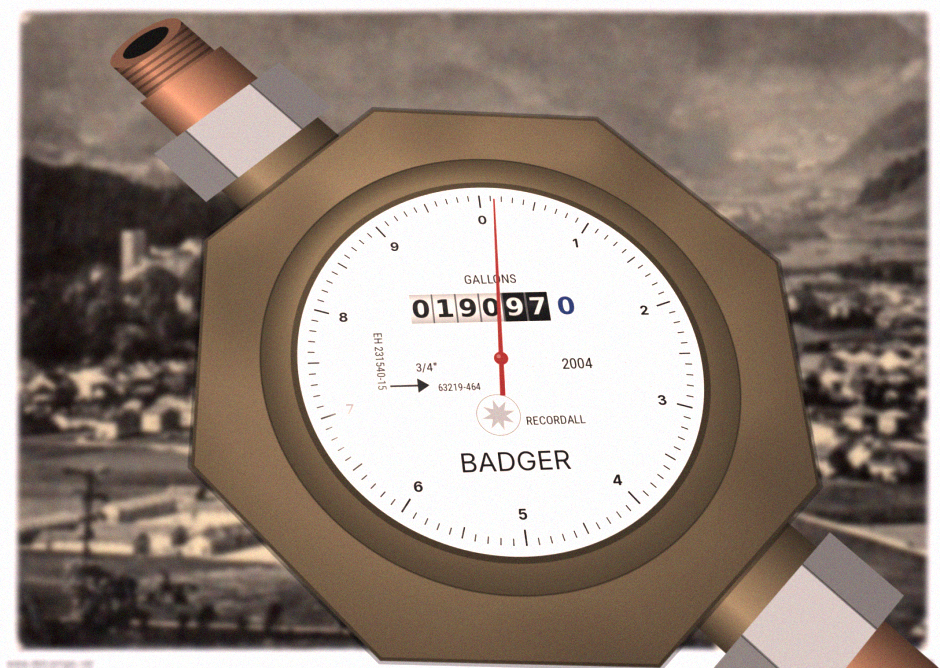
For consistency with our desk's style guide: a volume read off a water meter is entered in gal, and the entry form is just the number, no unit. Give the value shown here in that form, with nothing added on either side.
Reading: 190970.1
